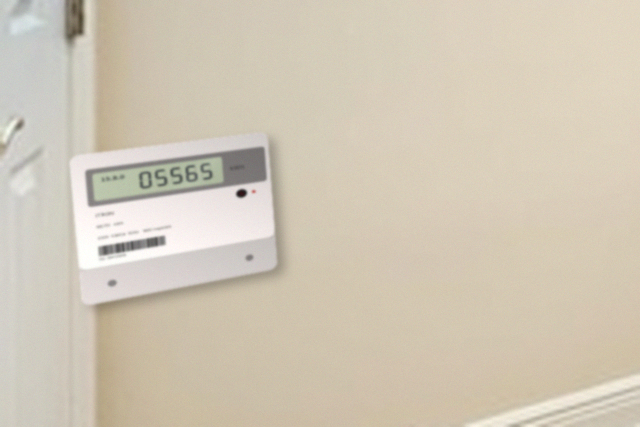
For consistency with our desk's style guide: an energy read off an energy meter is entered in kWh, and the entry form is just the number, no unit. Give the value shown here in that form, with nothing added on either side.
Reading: 5565
